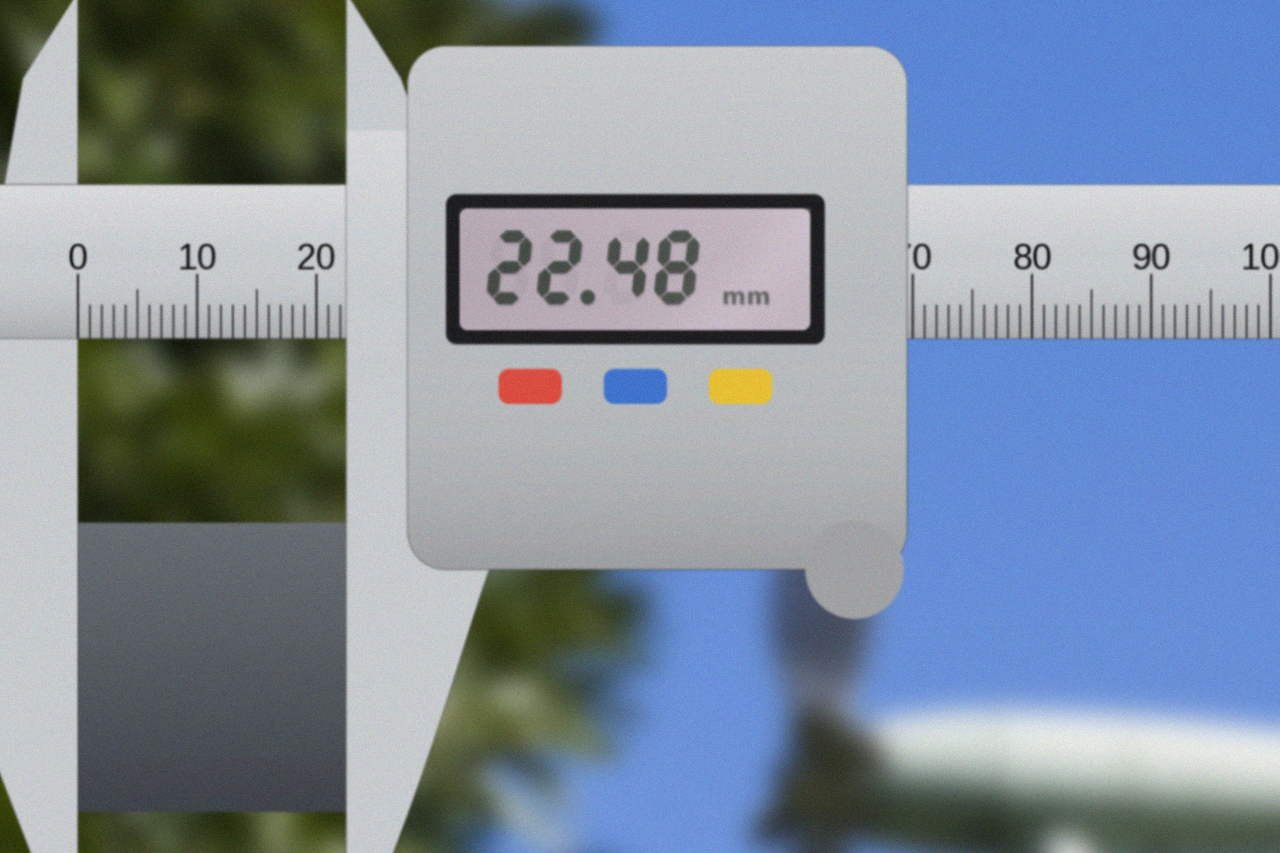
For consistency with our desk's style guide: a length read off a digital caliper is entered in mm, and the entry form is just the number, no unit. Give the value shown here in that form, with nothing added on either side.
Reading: 22.48
